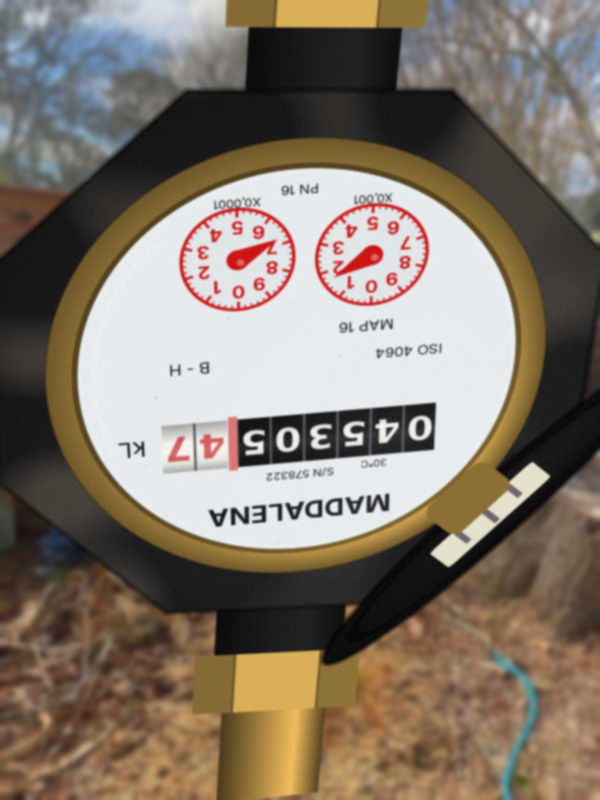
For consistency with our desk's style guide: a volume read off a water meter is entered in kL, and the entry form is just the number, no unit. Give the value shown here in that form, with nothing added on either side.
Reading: 45305.4716
